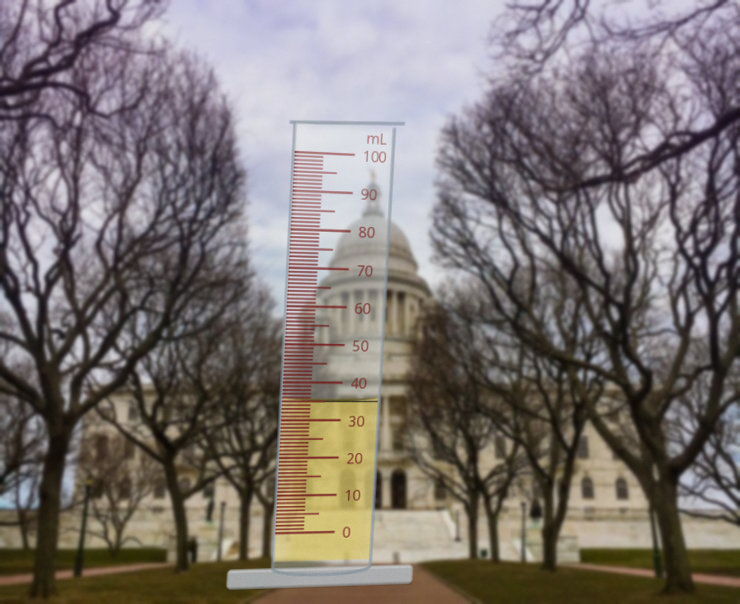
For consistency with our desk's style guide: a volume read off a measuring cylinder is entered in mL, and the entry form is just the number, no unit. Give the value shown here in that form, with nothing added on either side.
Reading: 35
